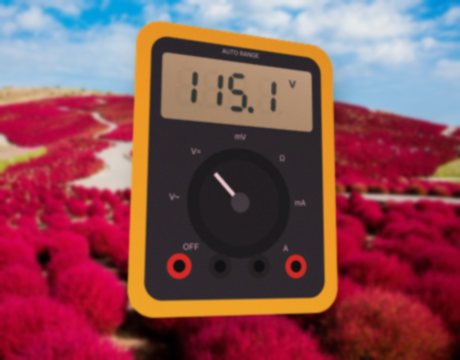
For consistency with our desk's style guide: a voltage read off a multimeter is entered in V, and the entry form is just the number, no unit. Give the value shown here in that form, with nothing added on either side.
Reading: 115.1
